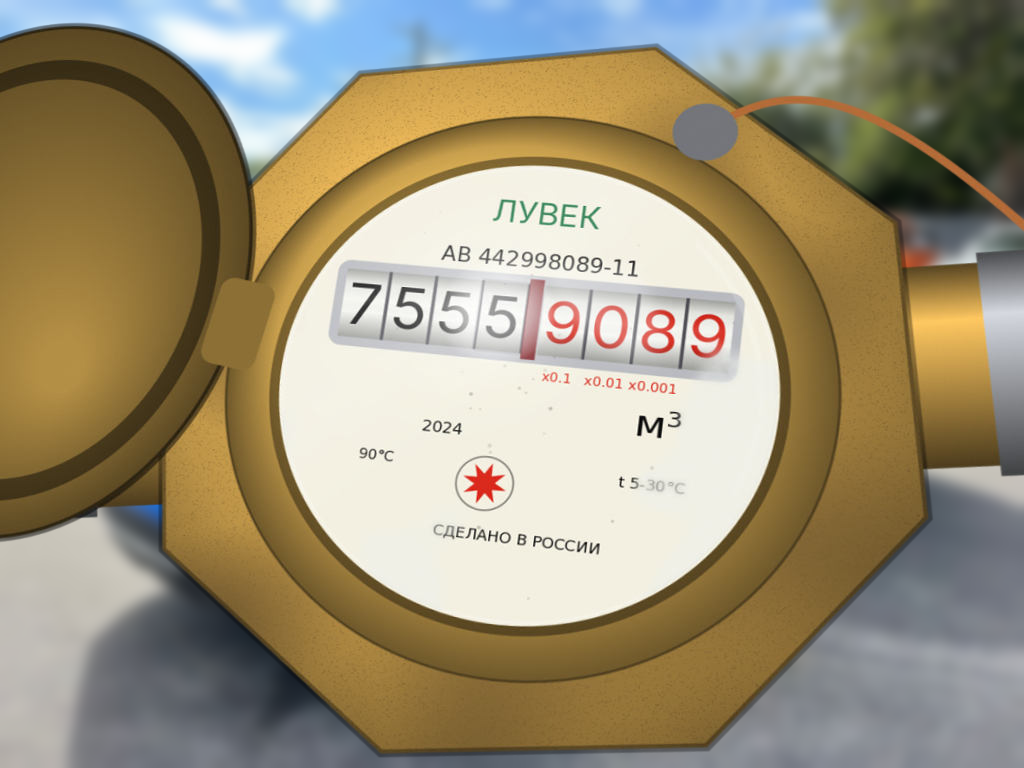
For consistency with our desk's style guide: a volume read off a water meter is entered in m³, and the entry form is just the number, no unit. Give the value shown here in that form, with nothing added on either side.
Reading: 7555.9089
